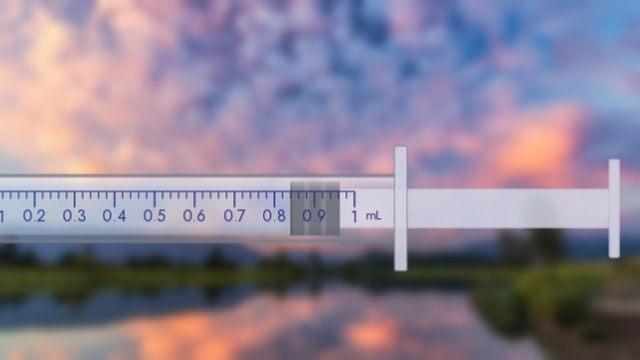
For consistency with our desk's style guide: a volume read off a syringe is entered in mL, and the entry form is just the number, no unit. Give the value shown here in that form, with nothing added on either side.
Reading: 0.84
